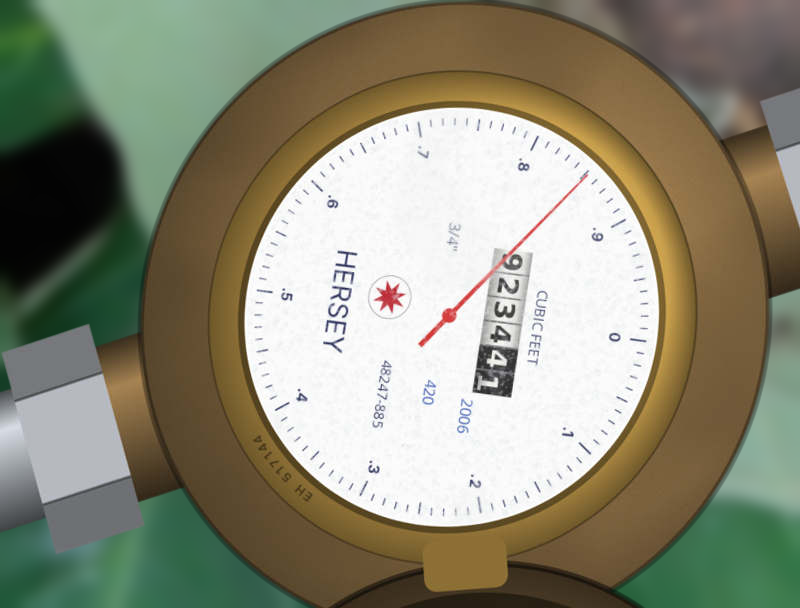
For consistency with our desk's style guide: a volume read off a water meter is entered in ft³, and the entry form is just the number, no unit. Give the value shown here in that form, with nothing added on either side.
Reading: 923440.85
